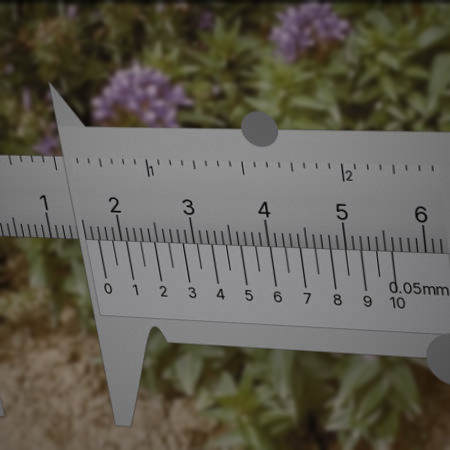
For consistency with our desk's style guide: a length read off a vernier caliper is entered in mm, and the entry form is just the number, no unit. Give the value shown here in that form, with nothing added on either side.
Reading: 16.8
